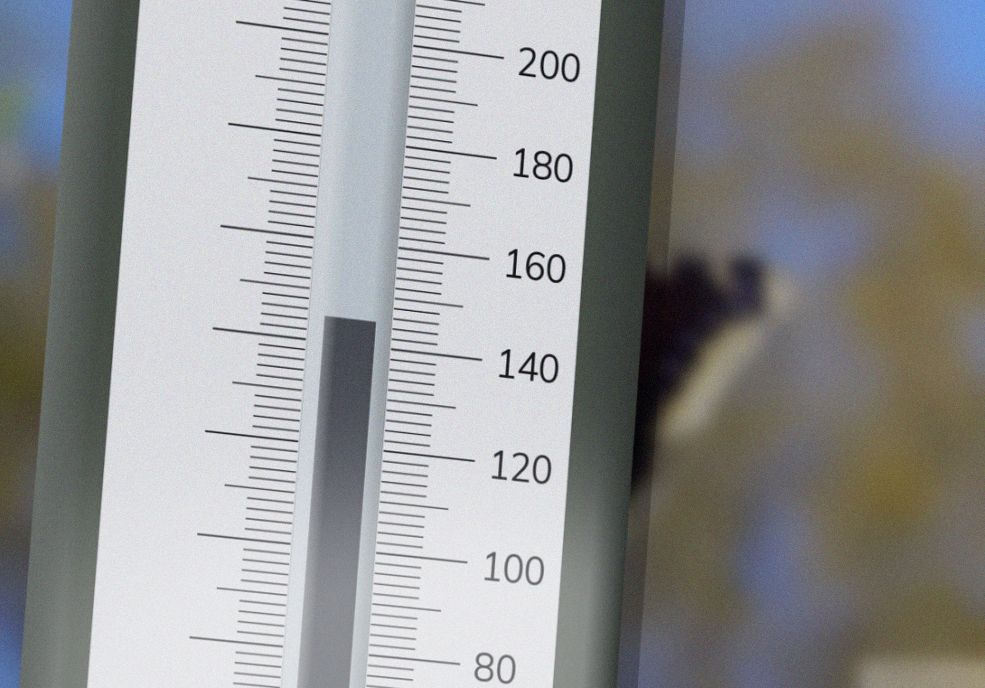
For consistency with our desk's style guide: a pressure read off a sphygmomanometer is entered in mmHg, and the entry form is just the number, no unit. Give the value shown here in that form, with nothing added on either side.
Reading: 145
